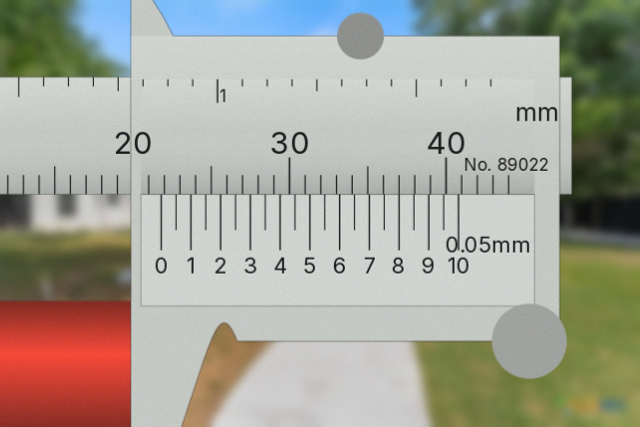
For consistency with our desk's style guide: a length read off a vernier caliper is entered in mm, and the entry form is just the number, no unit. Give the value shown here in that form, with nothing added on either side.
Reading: 21.8
